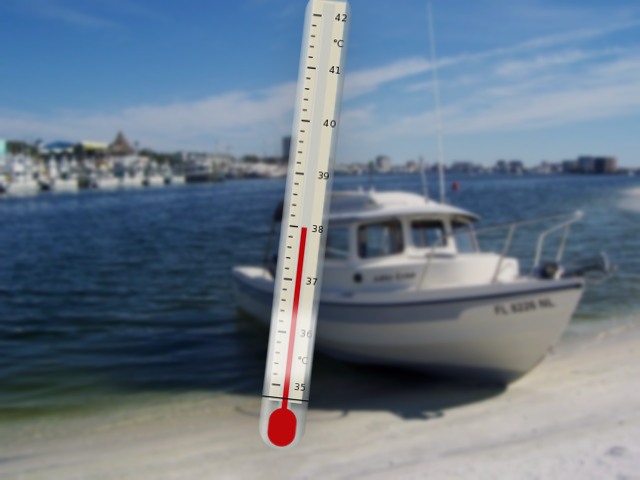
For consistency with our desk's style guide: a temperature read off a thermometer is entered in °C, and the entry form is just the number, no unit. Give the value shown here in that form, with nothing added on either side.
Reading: 38
